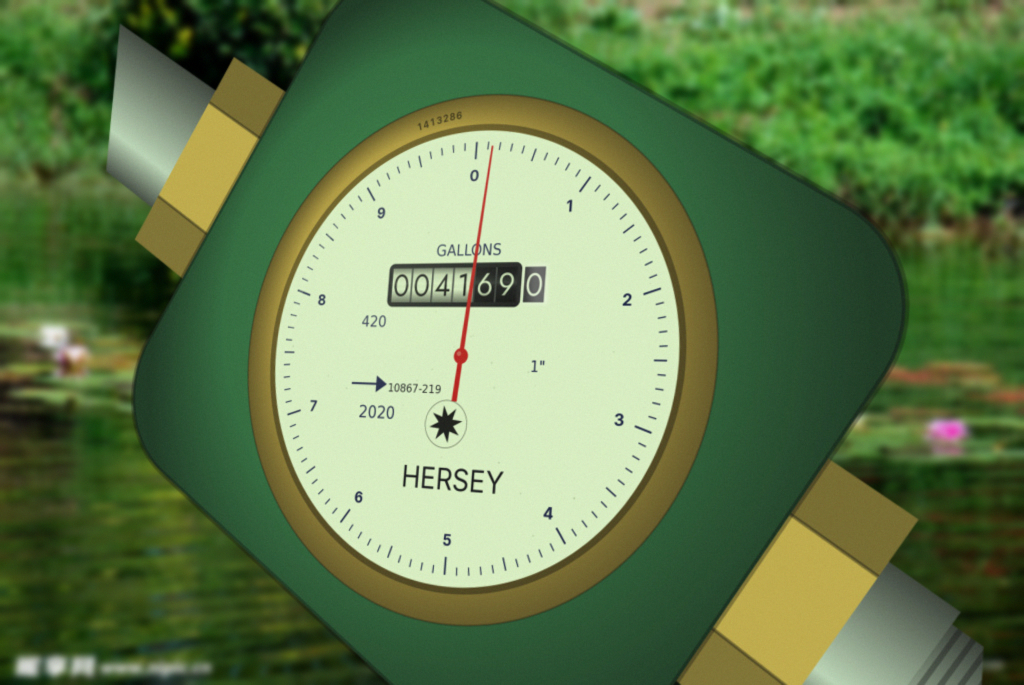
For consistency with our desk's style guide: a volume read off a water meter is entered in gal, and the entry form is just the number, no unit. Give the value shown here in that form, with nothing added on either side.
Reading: 41690.1
